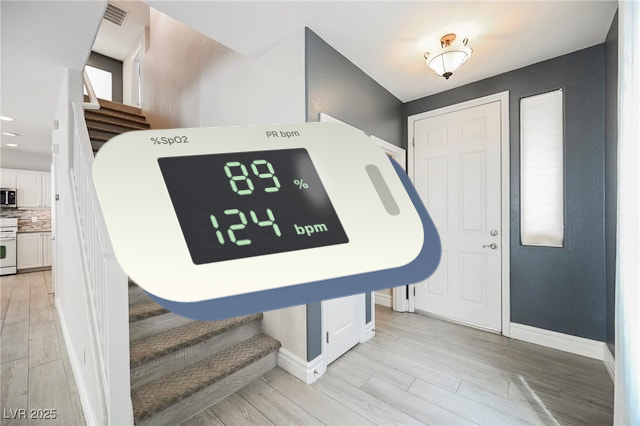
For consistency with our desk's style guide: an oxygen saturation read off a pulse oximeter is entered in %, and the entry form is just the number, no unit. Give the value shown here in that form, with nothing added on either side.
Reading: 89
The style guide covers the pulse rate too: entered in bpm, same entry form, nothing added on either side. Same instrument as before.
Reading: 124
